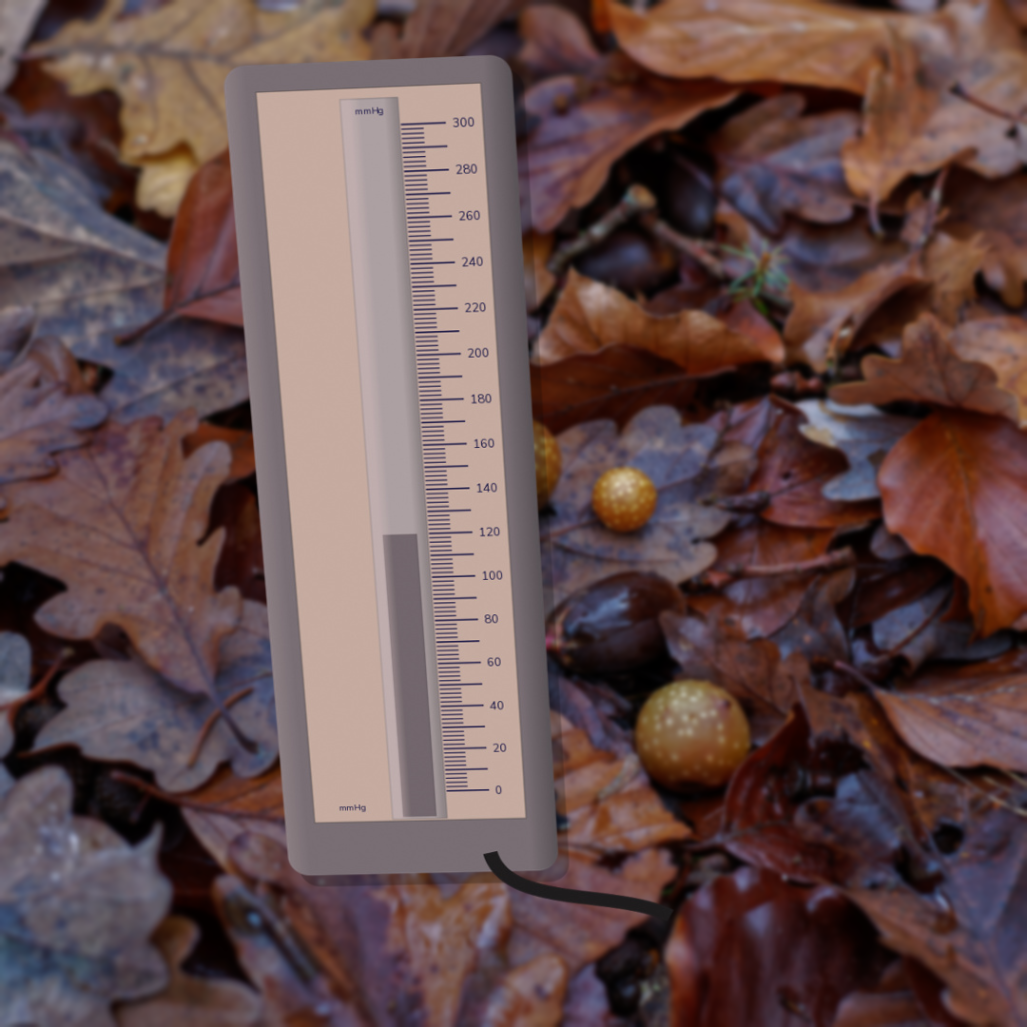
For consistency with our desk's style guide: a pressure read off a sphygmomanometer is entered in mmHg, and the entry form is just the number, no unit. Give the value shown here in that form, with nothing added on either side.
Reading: 120
